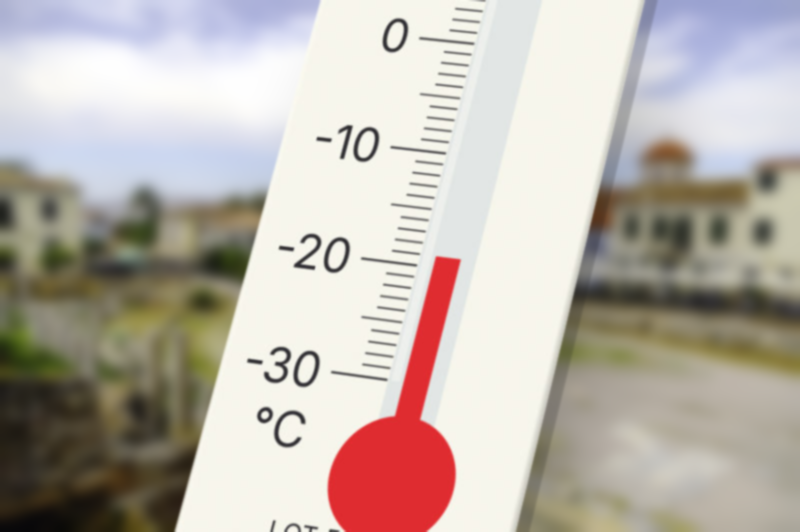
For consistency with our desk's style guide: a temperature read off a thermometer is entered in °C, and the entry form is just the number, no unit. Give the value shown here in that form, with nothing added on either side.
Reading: -19
